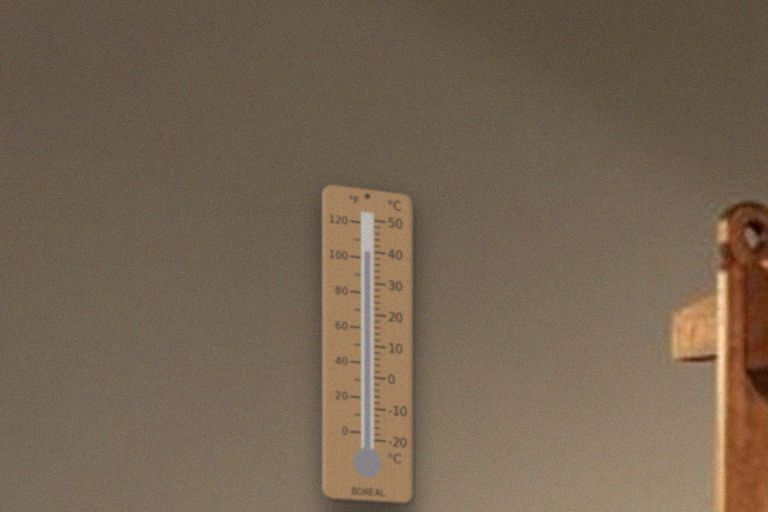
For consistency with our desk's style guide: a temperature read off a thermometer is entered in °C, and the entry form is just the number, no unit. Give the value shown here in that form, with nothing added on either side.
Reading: 40
